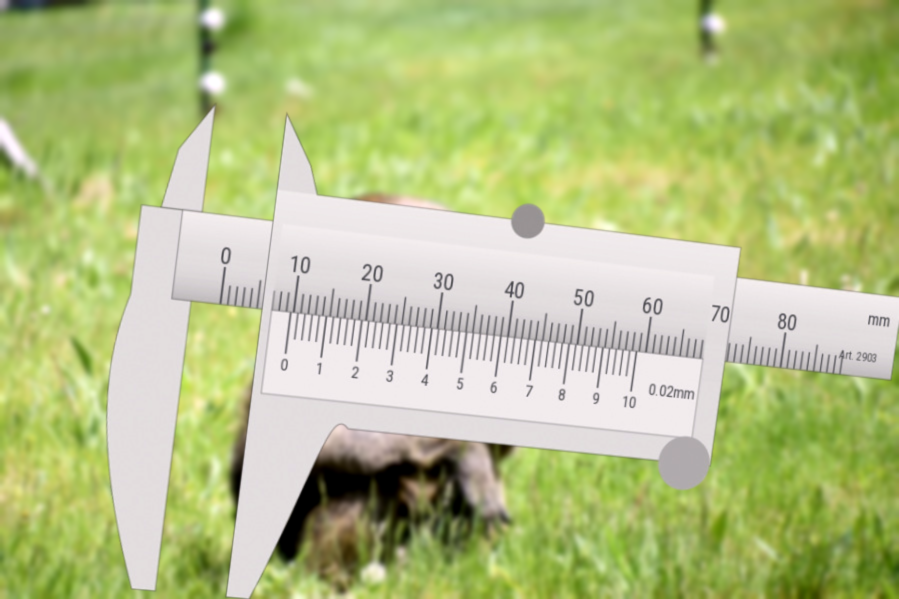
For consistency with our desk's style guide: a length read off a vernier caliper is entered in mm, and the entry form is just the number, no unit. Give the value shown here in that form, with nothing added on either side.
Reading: 9.6
